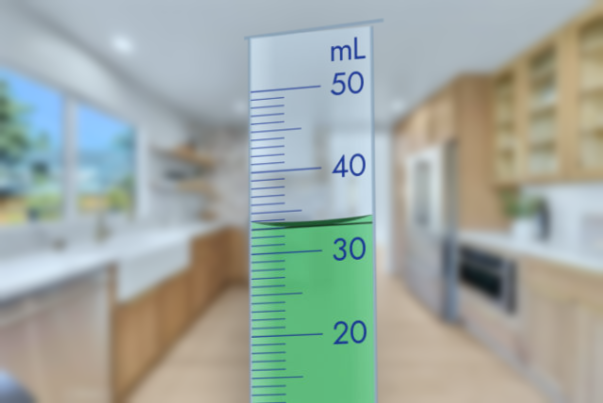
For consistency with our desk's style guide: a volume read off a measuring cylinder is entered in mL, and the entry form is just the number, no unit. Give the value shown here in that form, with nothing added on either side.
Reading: 33
